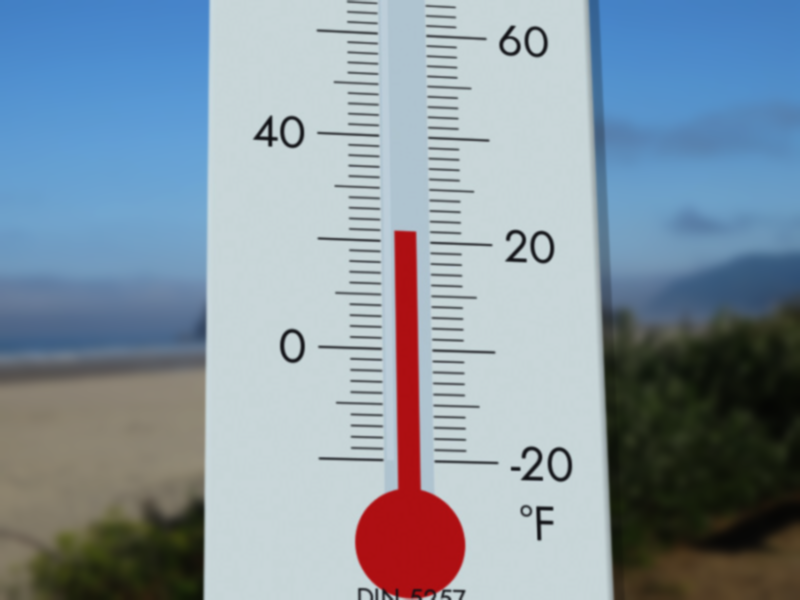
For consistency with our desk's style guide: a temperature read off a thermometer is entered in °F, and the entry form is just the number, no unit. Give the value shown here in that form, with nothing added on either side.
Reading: 22
